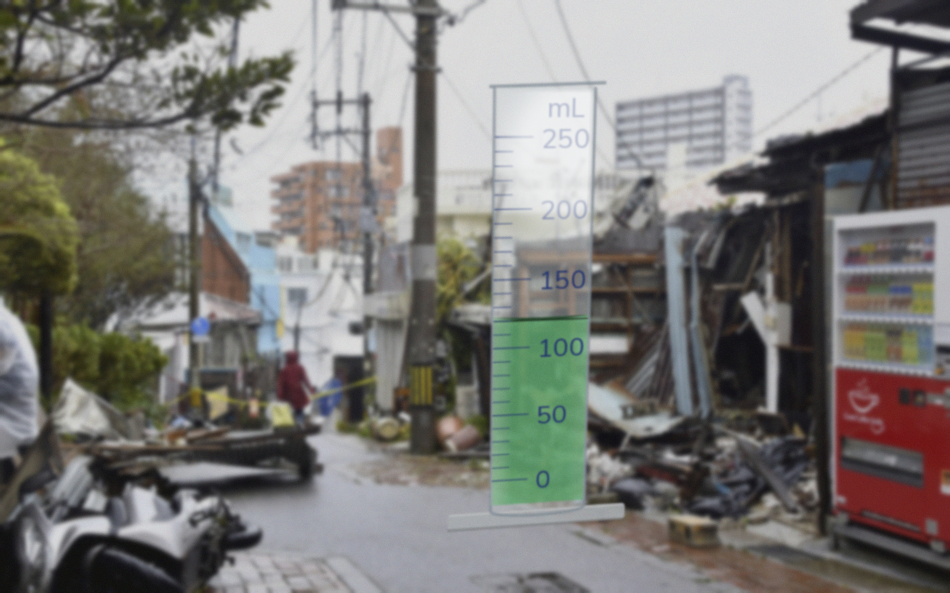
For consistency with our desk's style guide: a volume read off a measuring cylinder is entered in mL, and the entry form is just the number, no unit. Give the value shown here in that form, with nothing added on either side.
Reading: 120
